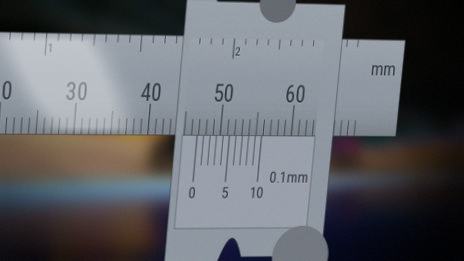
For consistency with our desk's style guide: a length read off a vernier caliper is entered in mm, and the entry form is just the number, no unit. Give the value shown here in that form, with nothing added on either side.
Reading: 46.8
